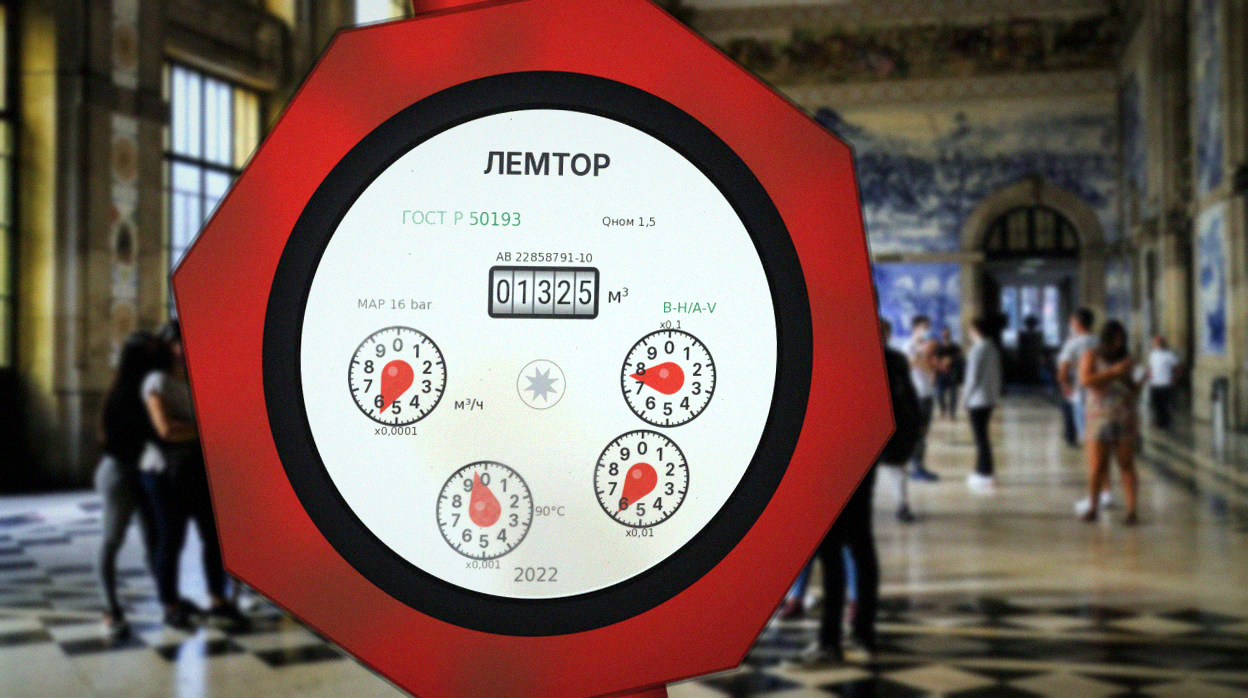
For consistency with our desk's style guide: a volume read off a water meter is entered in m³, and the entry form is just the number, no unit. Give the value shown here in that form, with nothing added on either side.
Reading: 1325.7595
